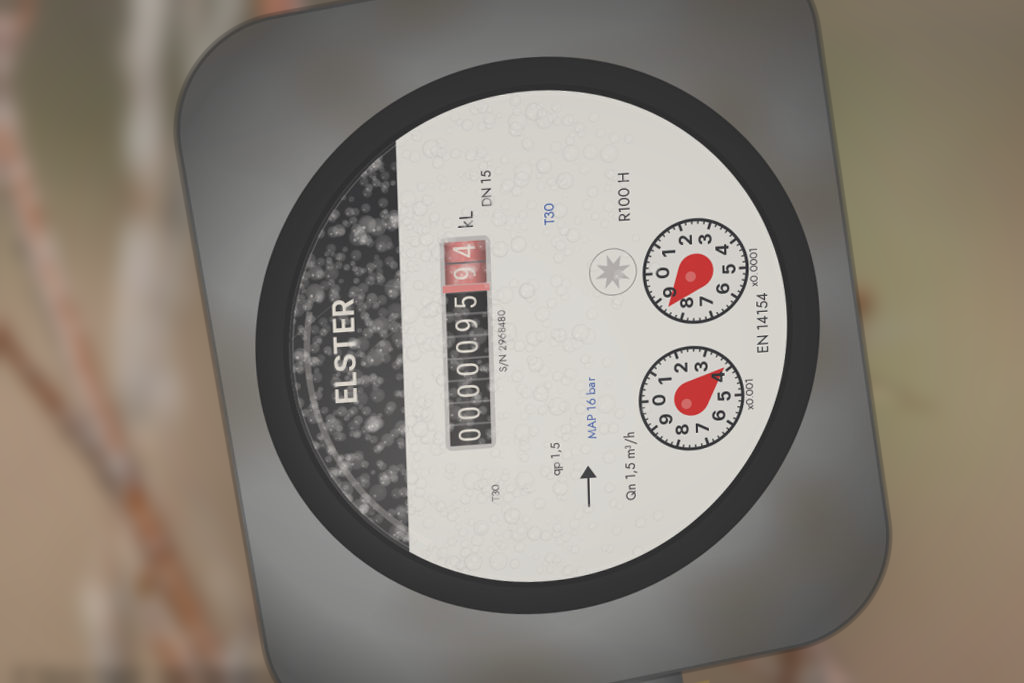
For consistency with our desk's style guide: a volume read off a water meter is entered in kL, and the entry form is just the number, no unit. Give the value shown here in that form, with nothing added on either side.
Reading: 95.9438
